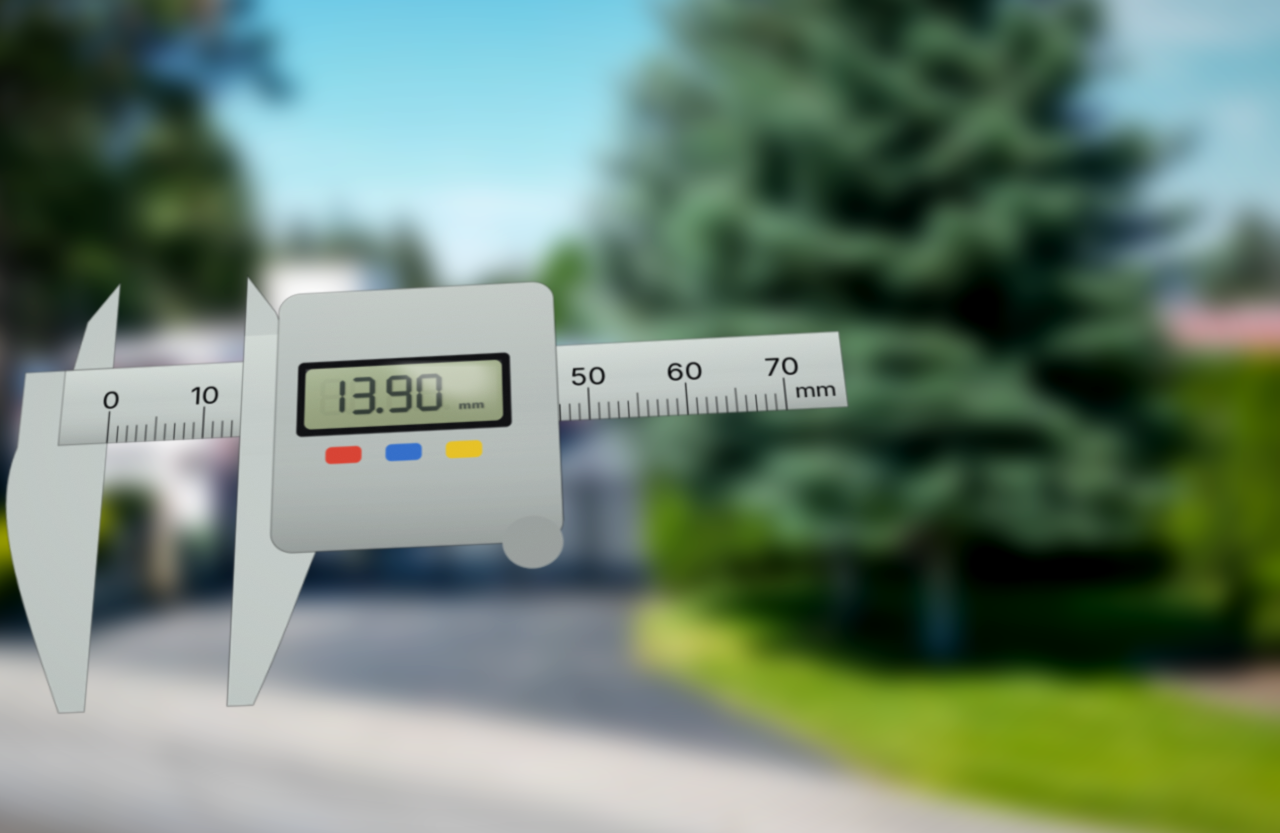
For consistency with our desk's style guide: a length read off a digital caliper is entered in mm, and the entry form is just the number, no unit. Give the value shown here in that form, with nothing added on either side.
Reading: 13.90
